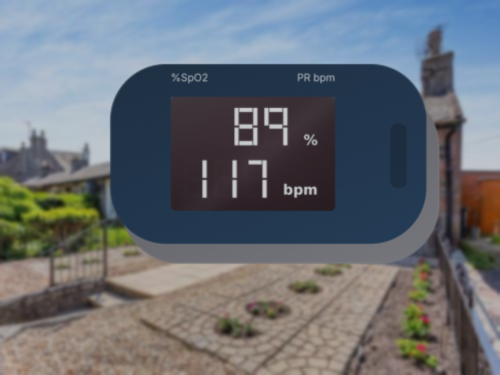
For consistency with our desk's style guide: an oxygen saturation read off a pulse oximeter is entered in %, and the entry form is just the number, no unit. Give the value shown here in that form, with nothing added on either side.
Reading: 89
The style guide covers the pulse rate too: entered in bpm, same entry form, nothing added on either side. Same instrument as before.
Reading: 117
